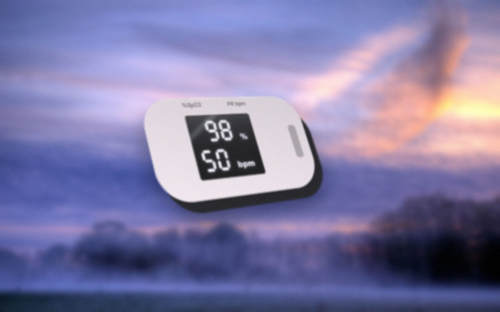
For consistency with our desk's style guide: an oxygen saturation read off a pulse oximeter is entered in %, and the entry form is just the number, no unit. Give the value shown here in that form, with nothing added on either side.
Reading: 98
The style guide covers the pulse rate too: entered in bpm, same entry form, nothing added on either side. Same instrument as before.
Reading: 50
